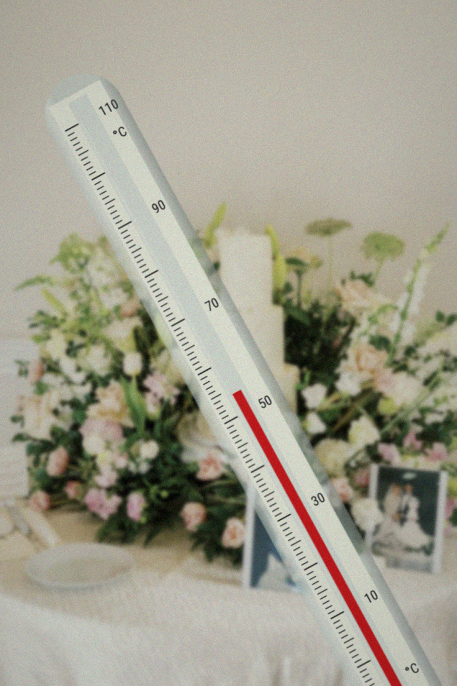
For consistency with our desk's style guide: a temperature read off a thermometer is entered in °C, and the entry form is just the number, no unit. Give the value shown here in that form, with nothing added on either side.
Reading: 54
